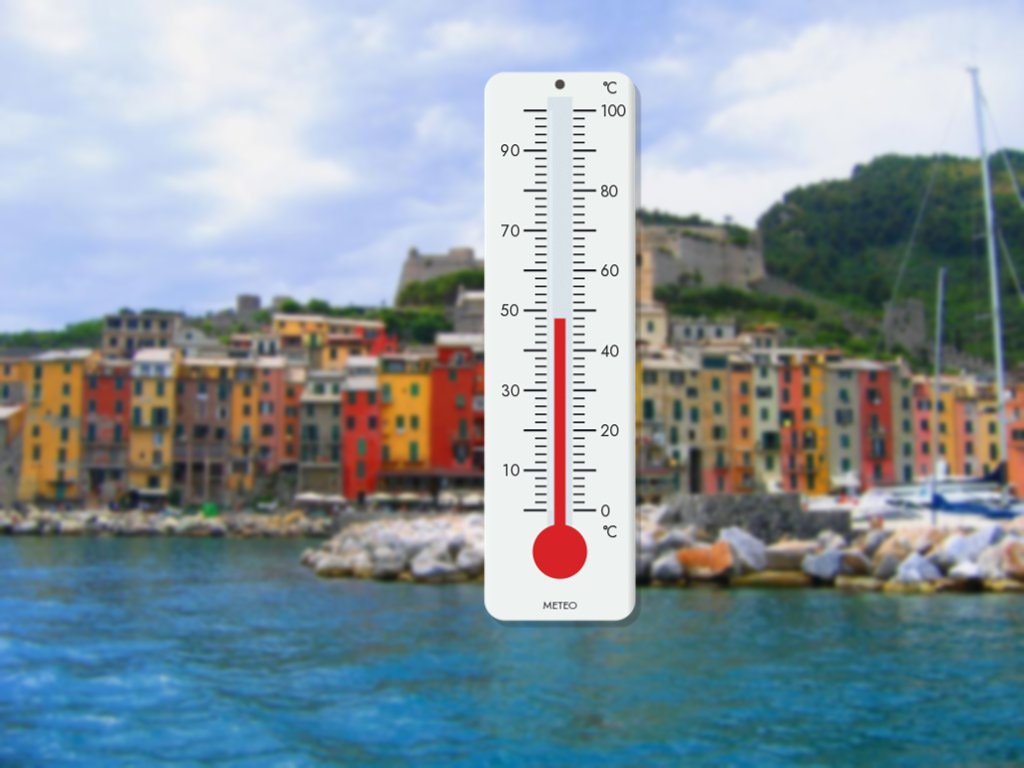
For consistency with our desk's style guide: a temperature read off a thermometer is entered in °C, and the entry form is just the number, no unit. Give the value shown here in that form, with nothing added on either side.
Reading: 48
